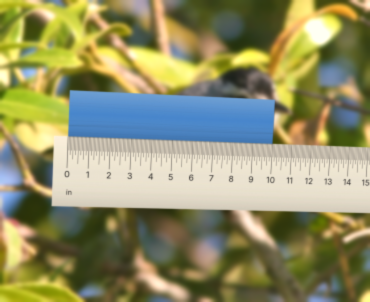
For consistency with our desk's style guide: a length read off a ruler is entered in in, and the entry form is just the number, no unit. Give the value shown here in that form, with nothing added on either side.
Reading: 10
